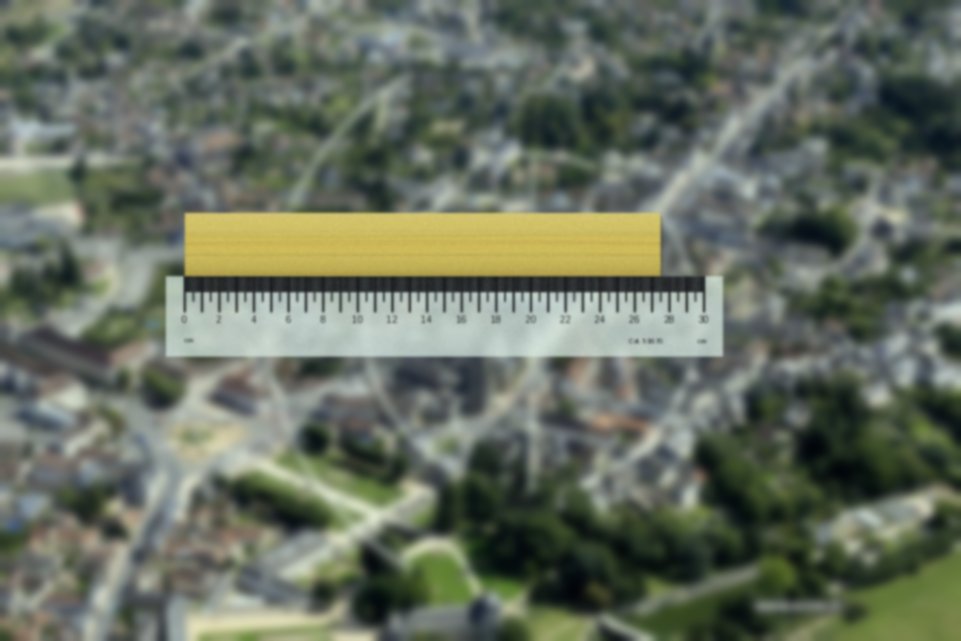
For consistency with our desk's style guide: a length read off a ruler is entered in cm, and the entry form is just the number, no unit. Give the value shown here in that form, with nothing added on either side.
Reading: 27.5
